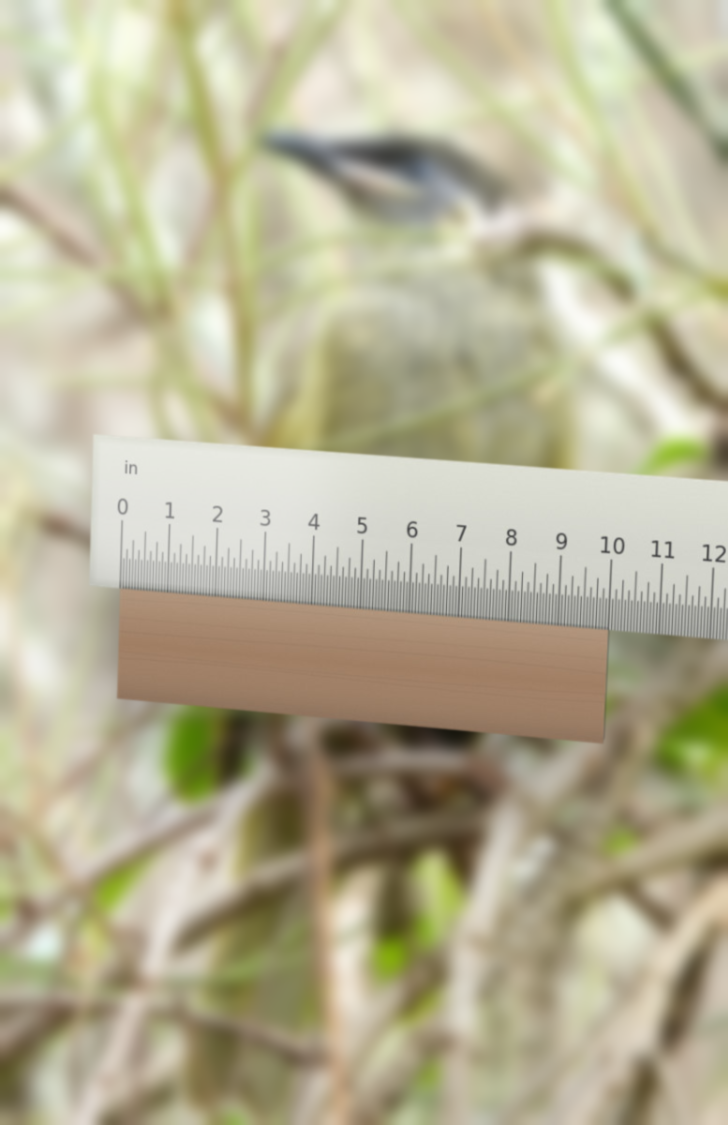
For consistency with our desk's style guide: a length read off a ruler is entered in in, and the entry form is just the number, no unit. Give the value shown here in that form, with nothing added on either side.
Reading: 10
